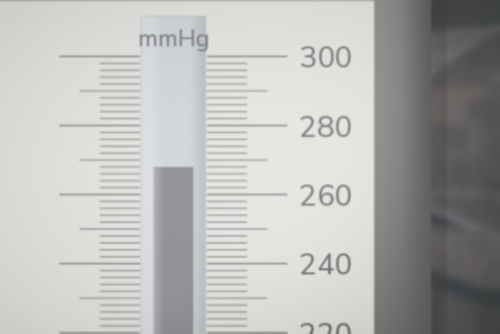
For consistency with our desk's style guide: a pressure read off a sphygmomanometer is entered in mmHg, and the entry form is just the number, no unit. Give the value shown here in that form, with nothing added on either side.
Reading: 268
